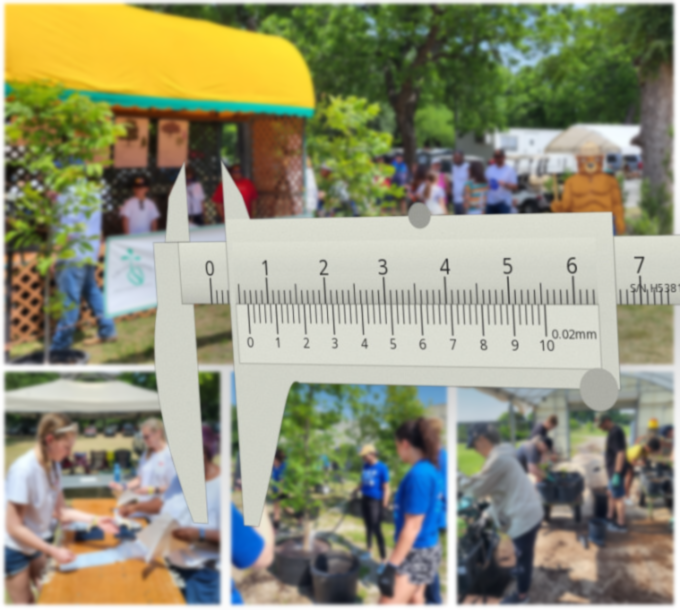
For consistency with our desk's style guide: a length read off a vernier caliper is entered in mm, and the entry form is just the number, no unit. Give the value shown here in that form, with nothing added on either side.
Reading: 6.5
